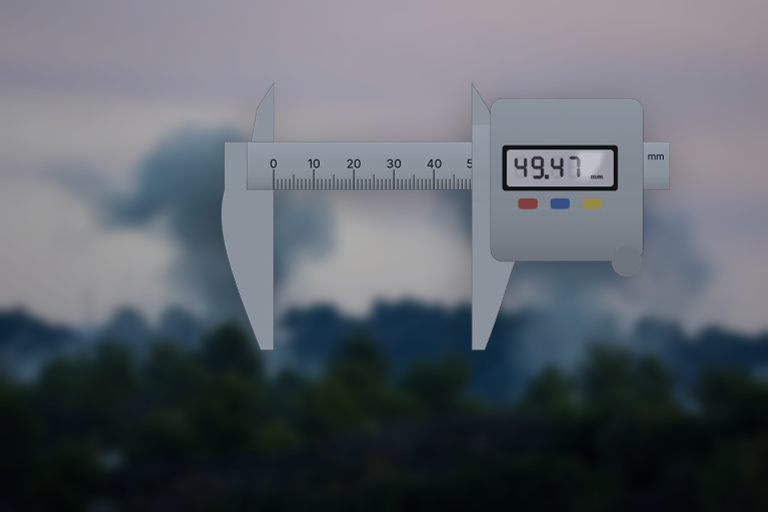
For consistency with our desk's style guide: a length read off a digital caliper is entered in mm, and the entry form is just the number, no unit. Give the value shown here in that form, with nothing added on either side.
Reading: 49.47
